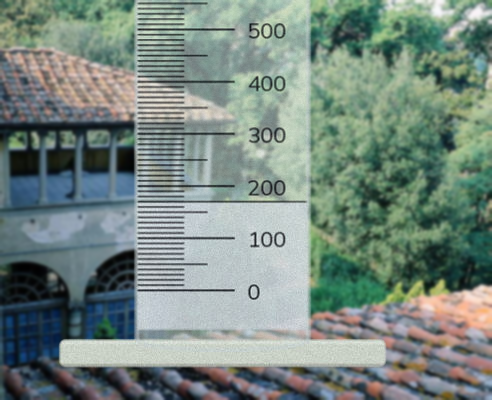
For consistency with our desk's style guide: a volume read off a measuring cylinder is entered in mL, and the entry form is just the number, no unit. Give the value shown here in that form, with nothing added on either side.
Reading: 170
